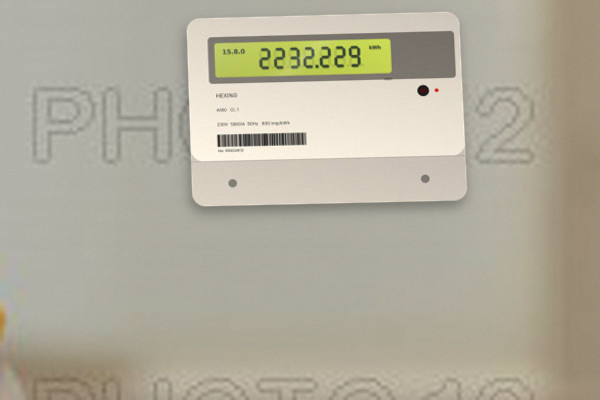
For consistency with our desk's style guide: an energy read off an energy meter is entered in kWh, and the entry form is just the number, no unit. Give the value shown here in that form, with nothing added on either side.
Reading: 2232.229
